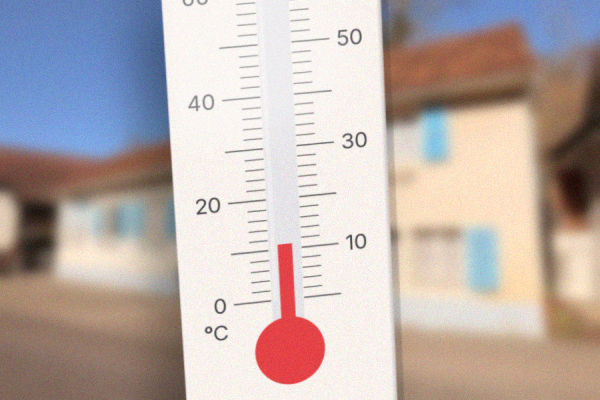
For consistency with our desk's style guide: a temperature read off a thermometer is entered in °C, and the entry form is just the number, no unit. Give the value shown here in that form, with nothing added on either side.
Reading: 11
